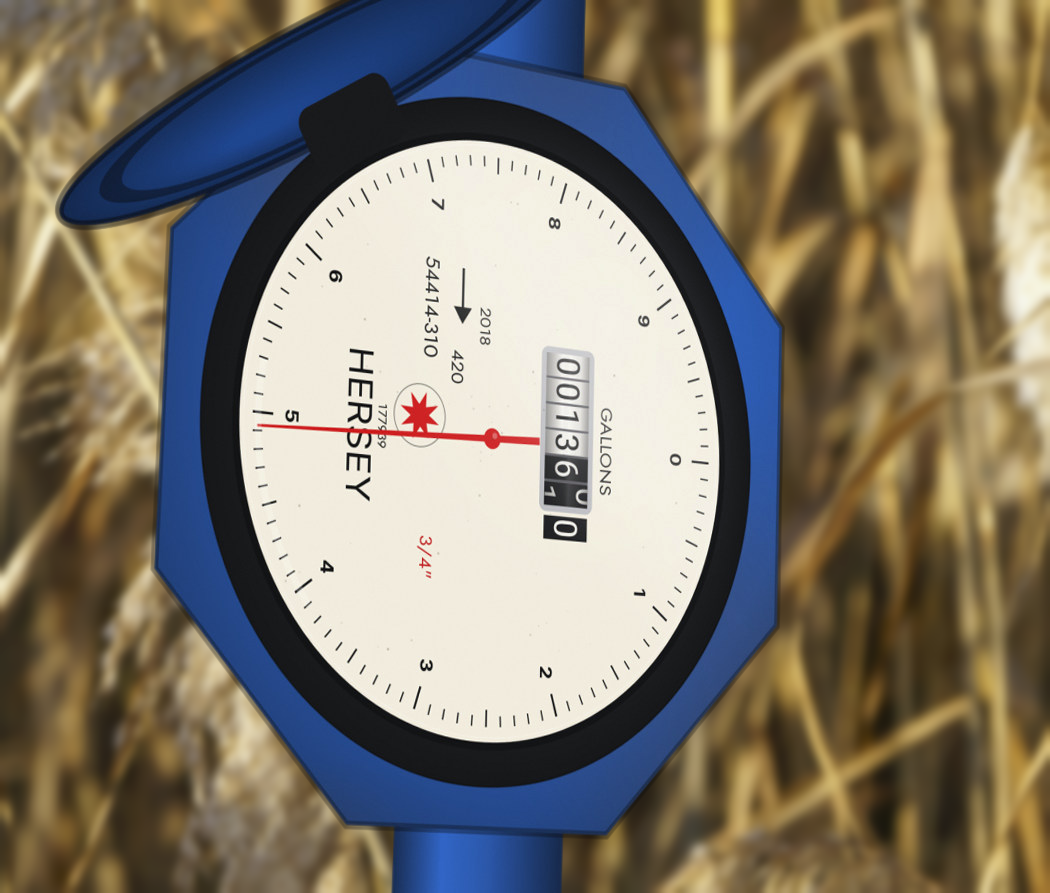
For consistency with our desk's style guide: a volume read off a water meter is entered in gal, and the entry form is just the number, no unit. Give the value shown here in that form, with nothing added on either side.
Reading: 13604.9
